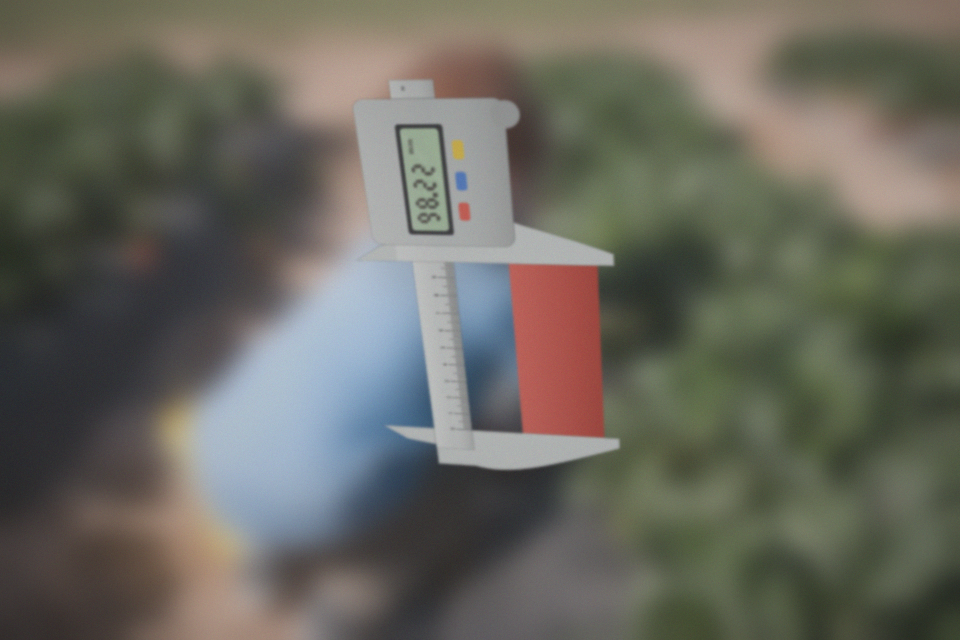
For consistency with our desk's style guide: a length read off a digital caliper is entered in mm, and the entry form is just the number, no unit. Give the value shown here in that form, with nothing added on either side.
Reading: 98.22
